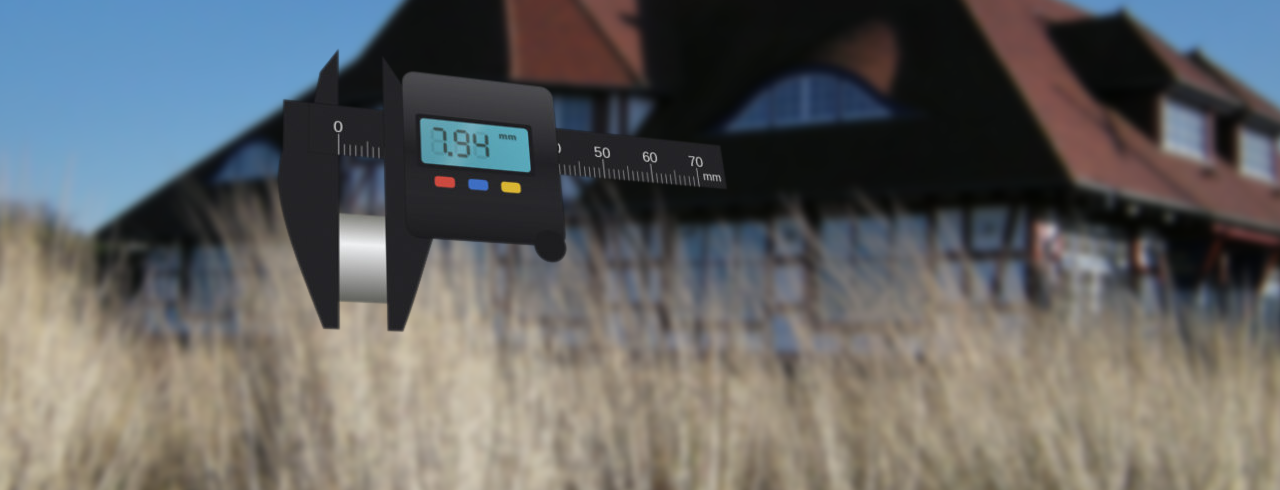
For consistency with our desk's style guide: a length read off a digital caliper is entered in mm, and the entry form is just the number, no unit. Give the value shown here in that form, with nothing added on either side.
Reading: 7.94
